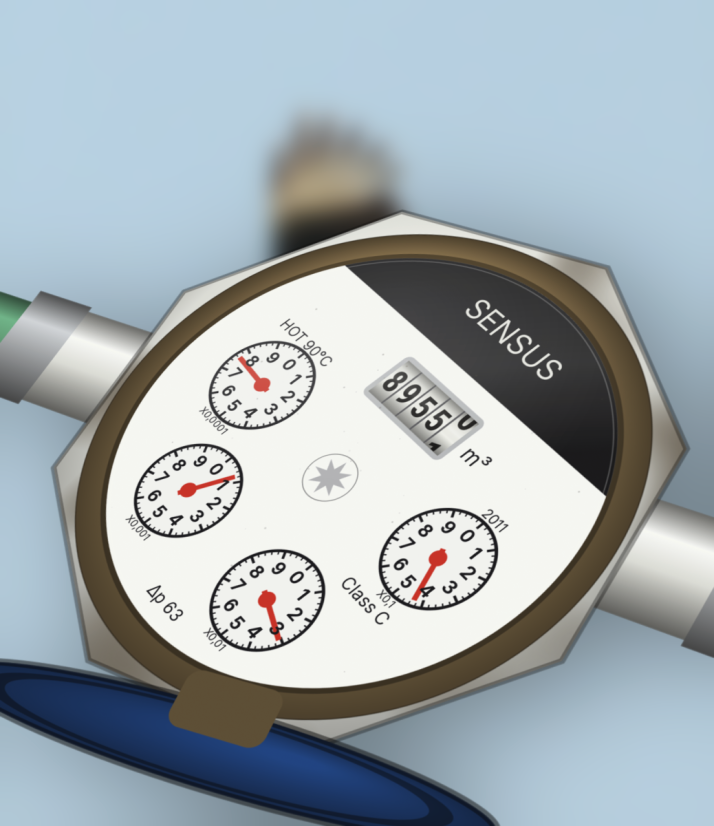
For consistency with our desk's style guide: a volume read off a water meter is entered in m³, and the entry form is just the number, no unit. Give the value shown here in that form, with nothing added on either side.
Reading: 89550.4307
